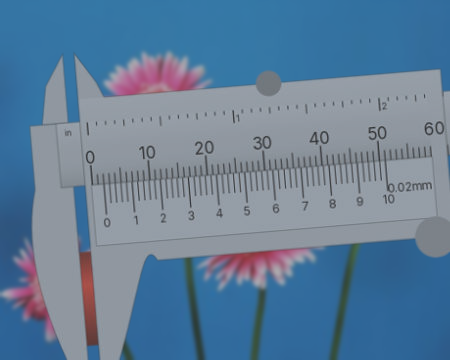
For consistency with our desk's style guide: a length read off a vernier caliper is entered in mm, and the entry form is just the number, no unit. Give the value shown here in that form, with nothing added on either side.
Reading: 2.0
